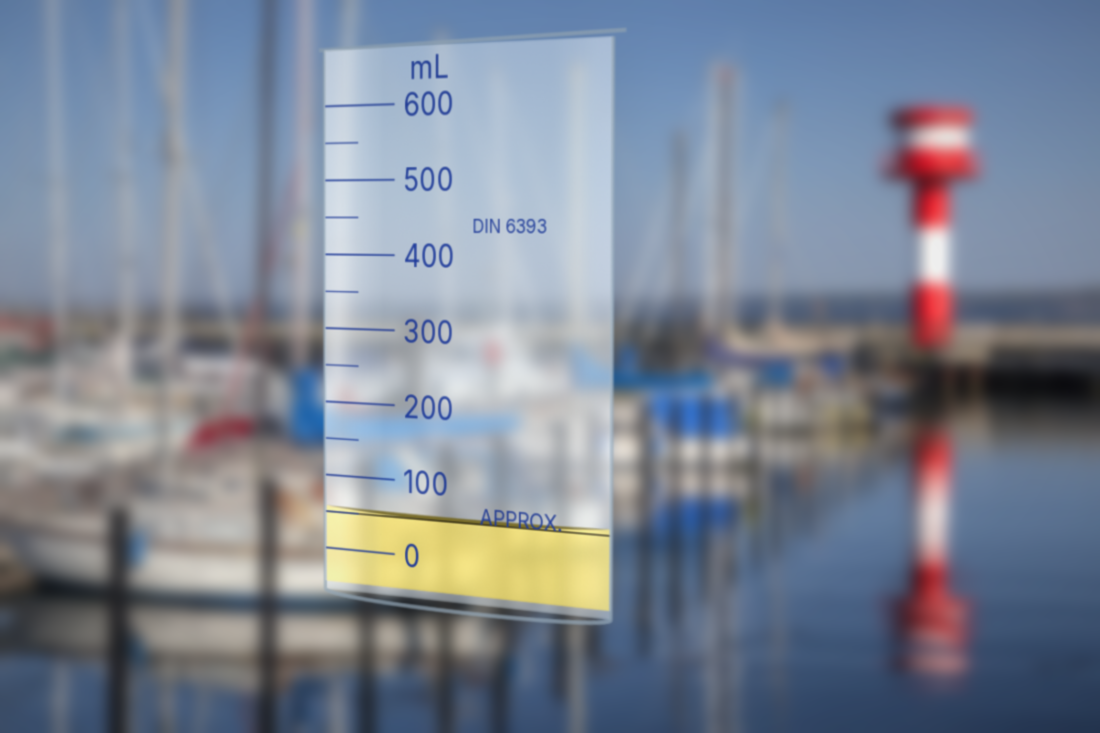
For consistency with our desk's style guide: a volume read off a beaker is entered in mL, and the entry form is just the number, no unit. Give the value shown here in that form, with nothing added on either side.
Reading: 50
